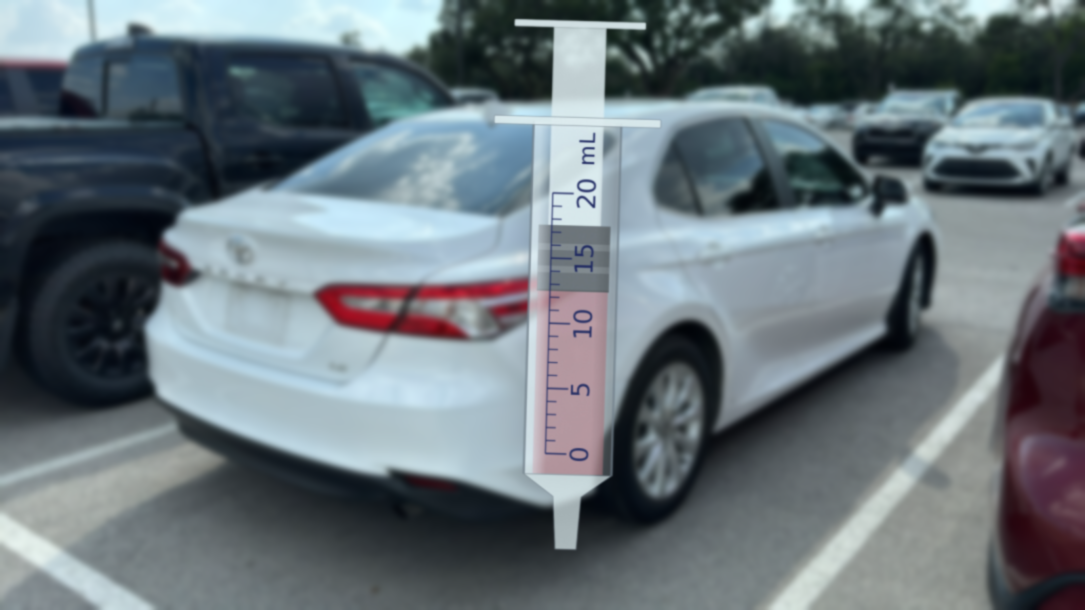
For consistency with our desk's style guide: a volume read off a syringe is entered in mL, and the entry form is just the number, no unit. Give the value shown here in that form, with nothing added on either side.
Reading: 12.5
